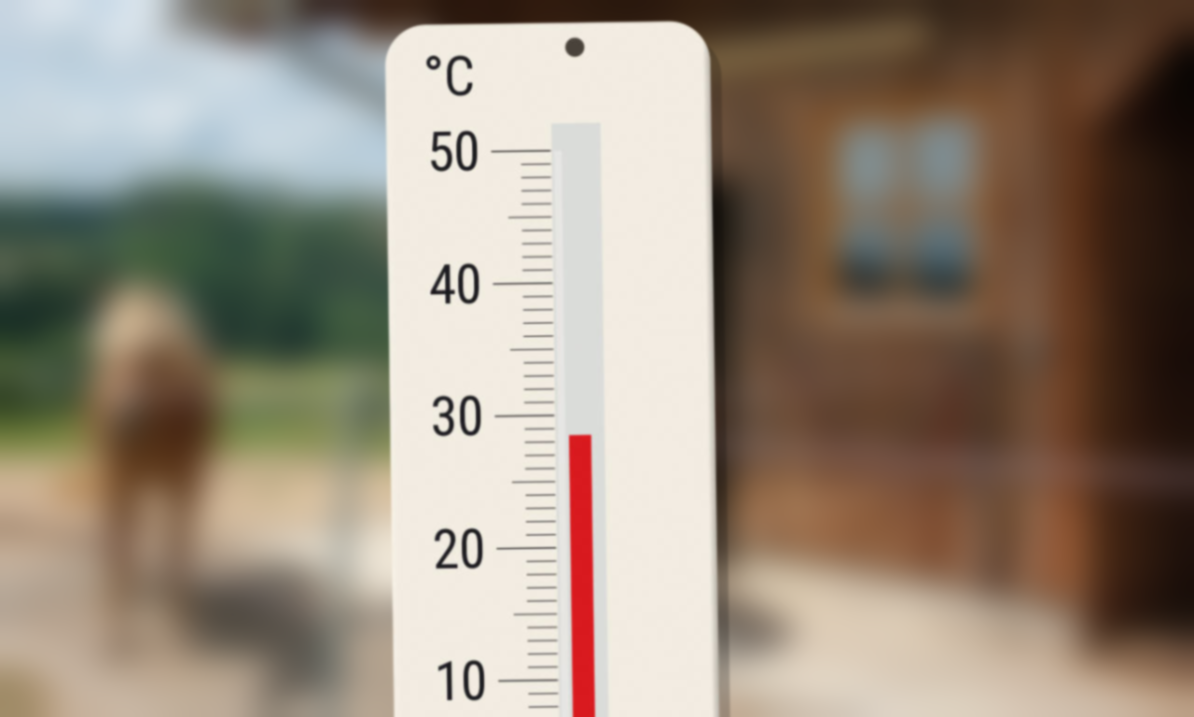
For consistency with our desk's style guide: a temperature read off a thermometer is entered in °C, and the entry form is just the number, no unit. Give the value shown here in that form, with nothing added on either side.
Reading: 28.5
